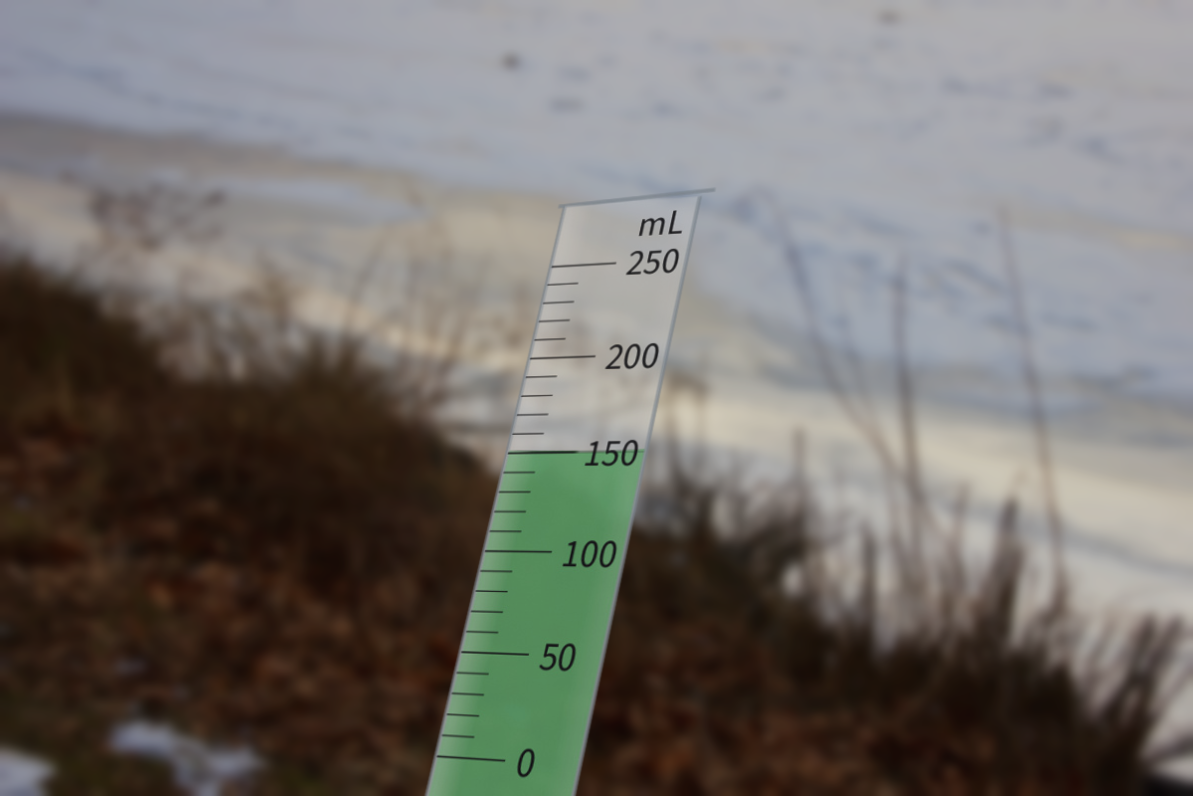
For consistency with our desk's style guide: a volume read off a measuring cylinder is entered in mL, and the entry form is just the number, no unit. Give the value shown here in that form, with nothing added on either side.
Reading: 150
